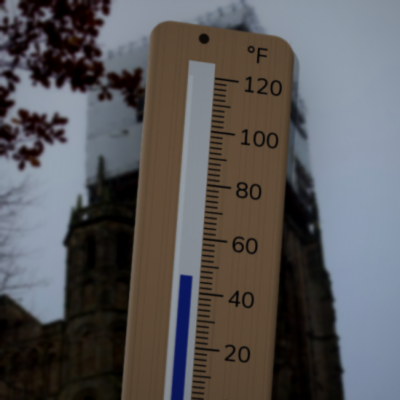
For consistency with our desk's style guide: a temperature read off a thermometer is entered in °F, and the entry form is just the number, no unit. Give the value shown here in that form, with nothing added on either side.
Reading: 46
